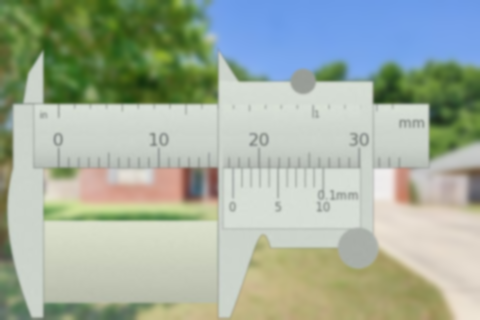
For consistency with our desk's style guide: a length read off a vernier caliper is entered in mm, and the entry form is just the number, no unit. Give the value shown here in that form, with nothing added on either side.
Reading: 17.4
